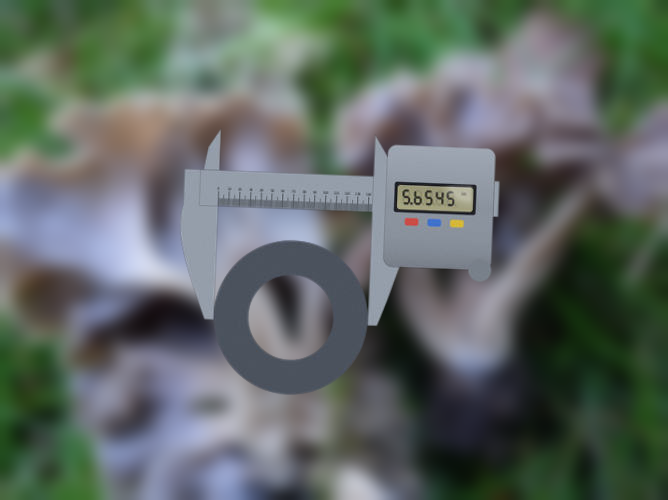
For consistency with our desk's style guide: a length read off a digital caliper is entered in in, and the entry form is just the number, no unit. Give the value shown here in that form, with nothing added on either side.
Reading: 5.6545
